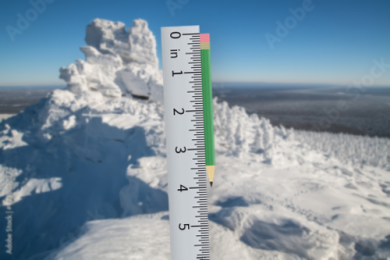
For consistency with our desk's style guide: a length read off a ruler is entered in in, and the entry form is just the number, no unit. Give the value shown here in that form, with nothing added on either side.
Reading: 4
